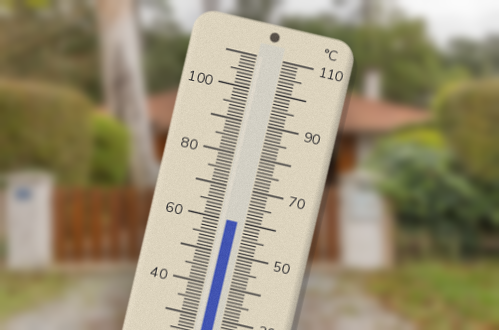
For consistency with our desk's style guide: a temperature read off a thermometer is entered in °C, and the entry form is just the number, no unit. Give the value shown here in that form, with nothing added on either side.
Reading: 60
